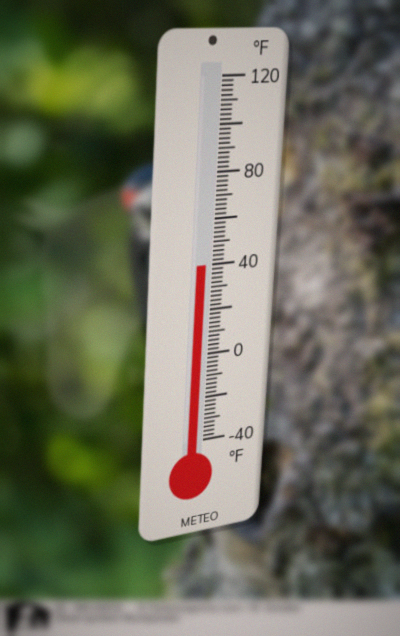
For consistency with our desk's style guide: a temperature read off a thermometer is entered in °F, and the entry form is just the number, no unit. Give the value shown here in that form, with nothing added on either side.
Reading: 40
